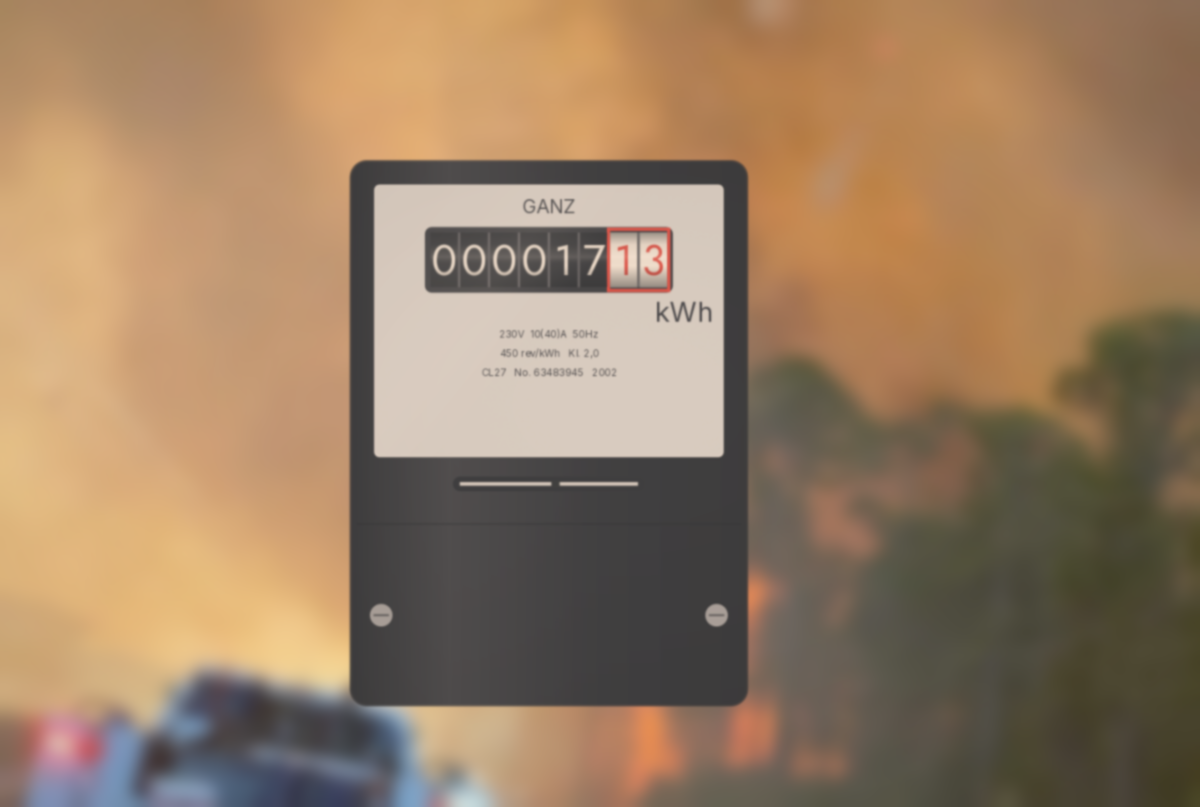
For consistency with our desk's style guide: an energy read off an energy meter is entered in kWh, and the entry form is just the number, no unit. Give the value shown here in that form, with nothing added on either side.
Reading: 17.13
